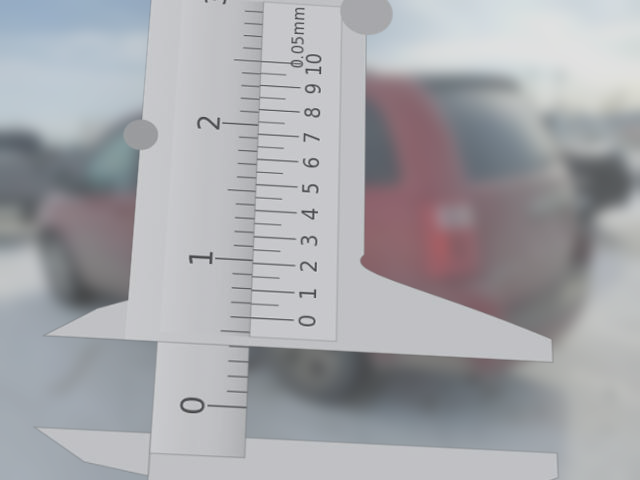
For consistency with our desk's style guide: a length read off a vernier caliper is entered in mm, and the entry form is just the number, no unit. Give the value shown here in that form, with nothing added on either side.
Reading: 6.0
